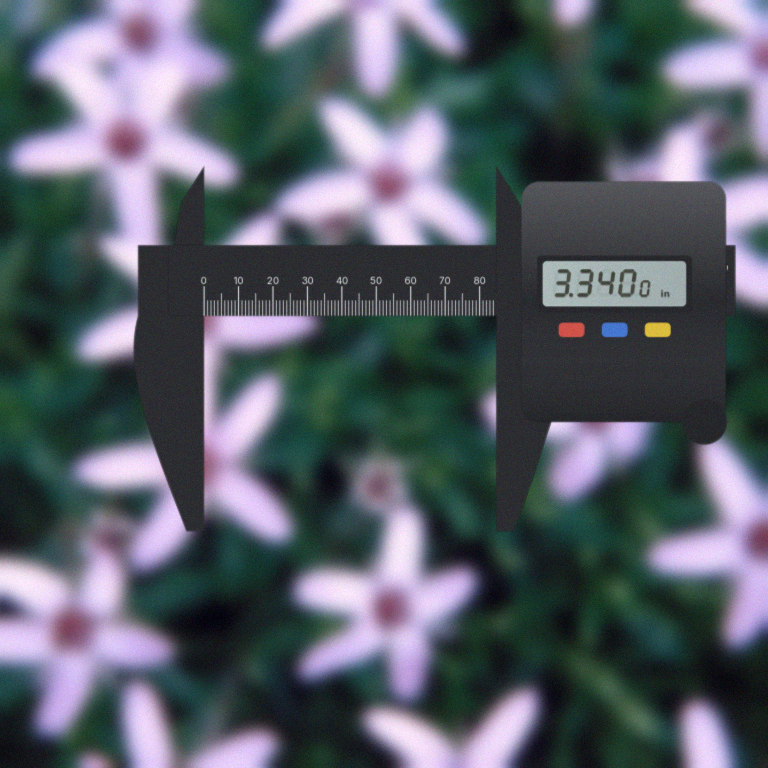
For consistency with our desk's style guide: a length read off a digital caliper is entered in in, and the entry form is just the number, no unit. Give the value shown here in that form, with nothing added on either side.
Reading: 3.3400
